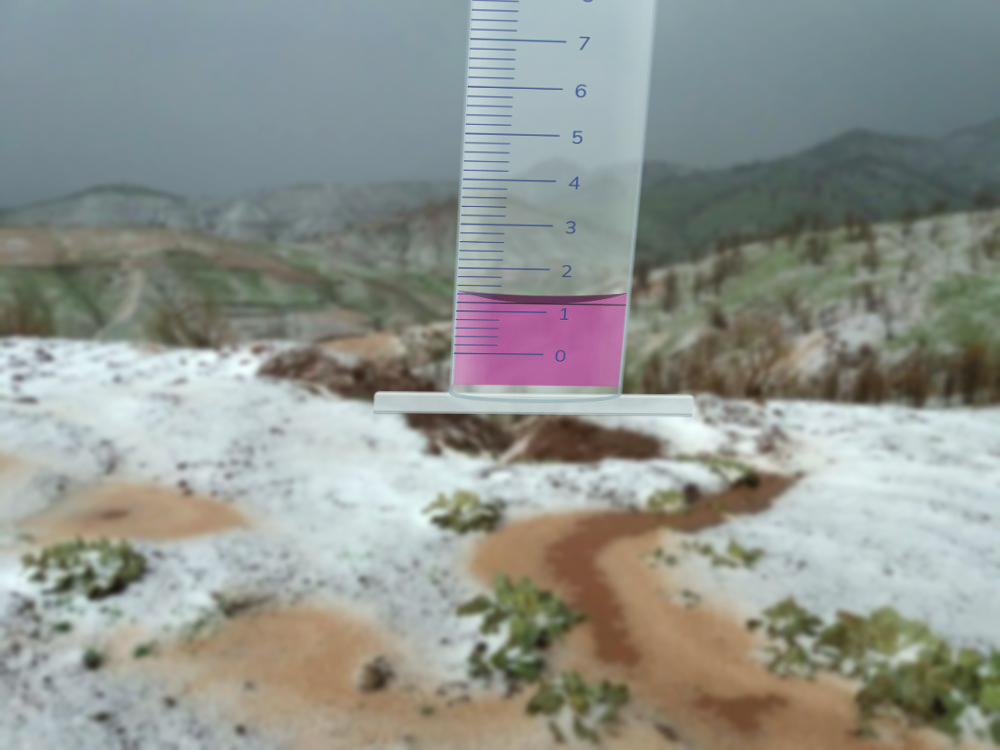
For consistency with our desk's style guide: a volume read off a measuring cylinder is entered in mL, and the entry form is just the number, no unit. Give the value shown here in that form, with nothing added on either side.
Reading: 1.2
